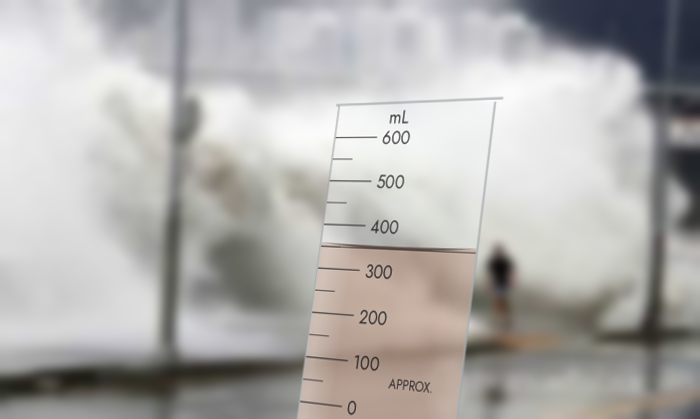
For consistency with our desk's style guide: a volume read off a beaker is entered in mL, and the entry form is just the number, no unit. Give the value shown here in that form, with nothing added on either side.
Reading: 350
